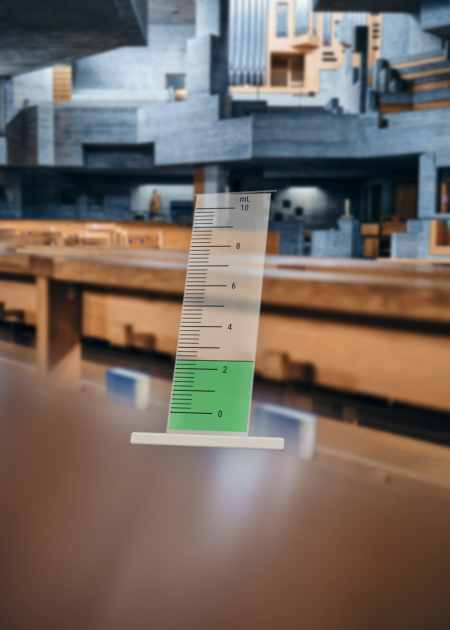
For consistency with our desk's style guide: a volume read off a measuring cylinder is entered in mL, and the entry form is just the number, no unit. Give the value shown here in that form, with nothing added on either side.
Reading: 2.4
